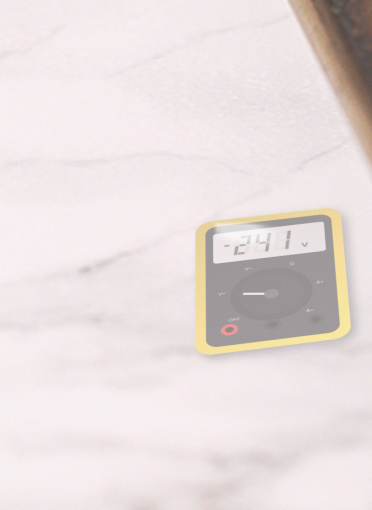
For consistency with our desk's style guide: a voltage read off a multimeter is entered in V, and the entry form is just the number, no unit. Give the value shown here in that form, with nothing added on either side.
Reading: -241
